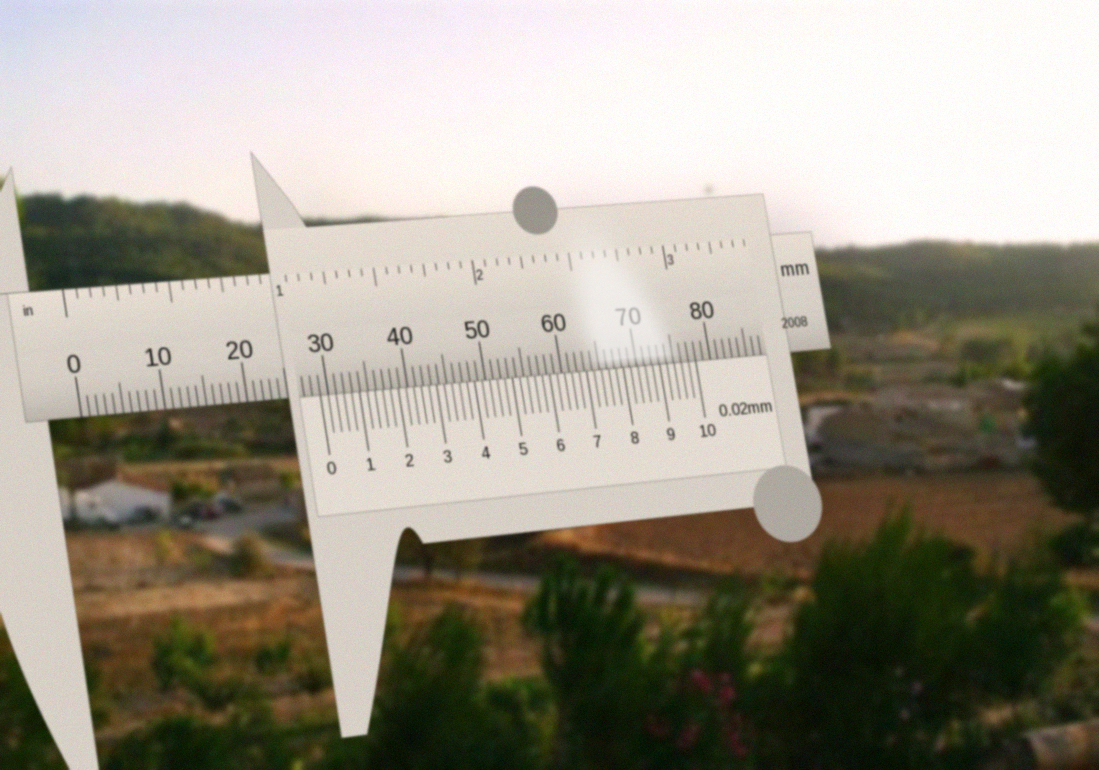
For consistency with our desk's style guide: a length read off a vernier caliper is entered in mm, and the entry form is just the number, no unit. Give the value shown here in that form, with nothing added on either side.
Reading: 29.0
